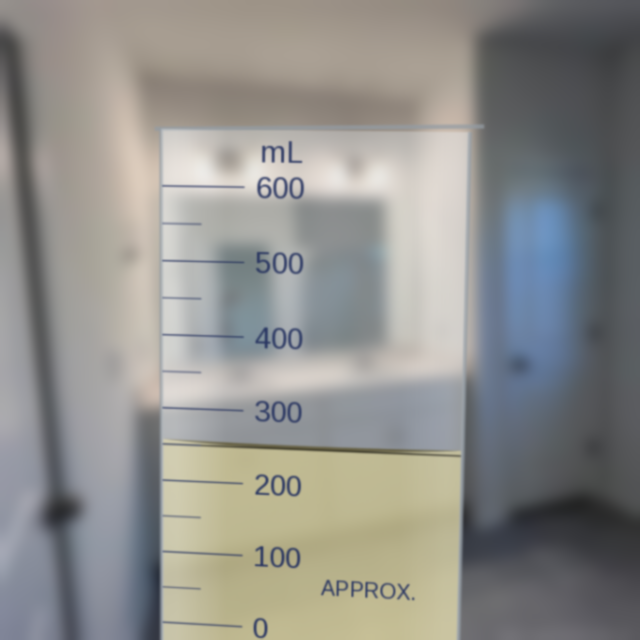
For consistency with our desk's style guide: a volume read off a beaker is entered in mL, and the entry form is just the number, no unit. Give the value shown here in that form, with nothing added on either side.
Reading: 250
